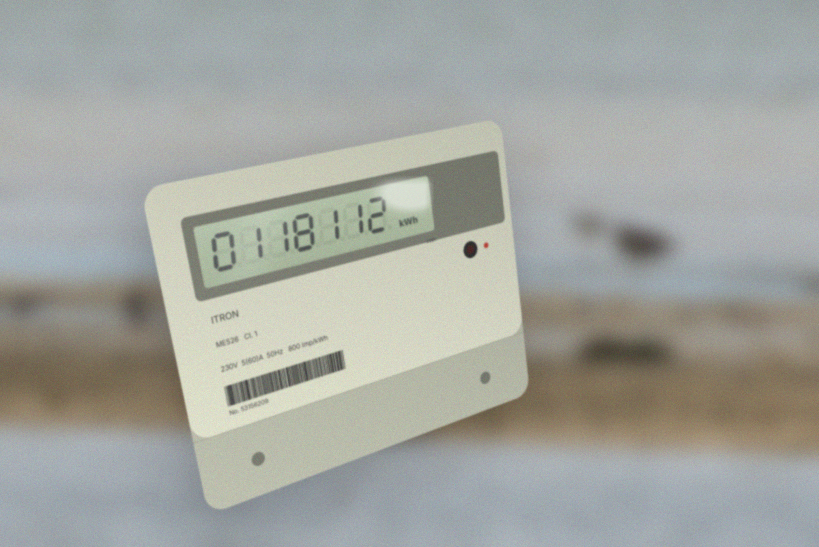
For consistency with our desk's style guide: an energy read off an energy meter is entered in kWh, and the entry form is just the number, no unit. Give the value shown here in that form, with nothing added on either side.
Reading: 118112
